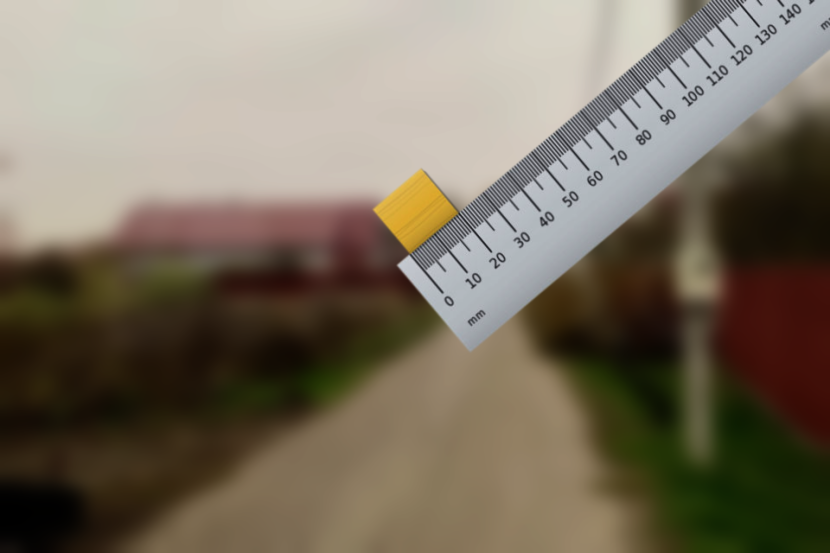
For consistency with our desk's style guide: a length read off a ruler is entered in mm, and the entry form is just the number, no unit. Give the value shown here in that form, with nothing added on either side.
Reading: 20
